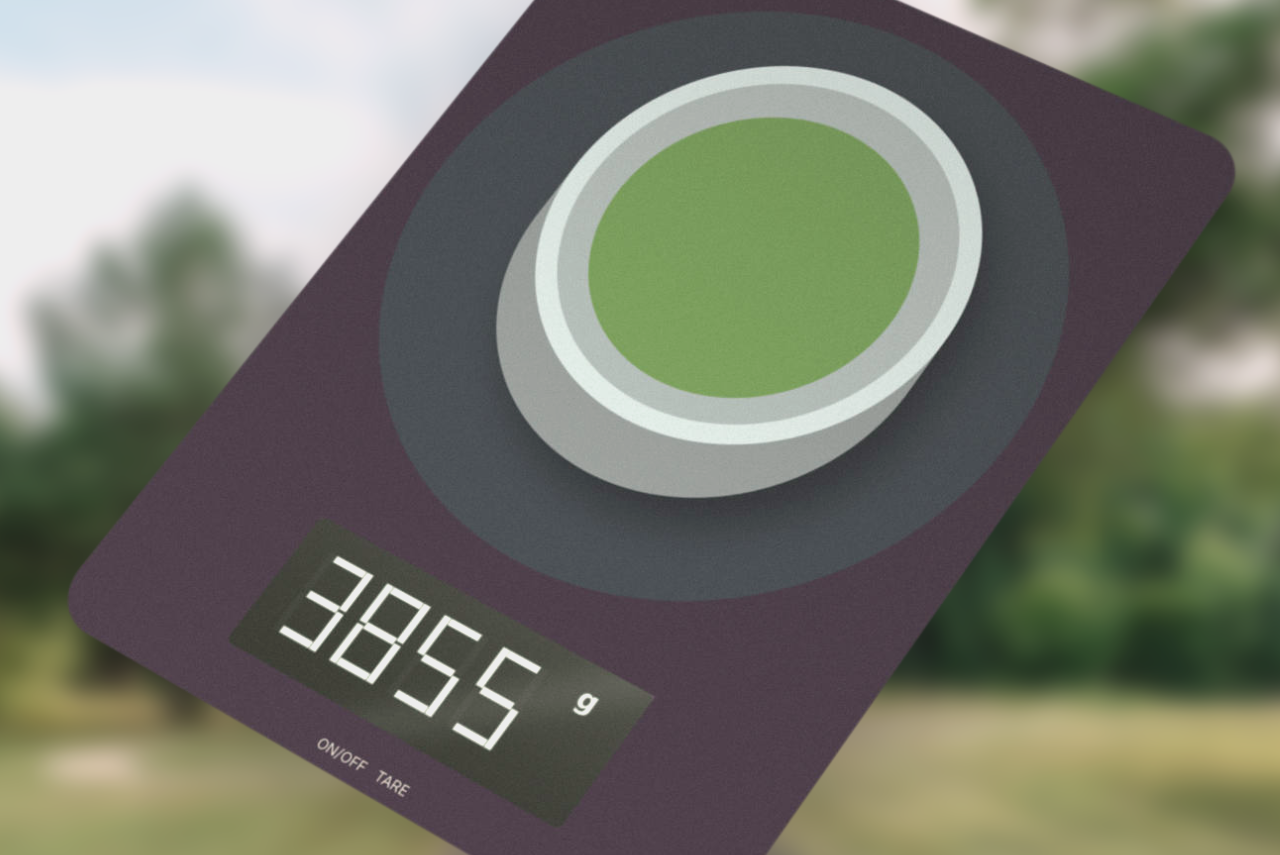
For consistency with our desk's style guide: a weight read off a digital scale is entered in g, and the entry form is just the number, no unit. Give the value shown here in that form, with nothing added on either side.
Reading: 3855
